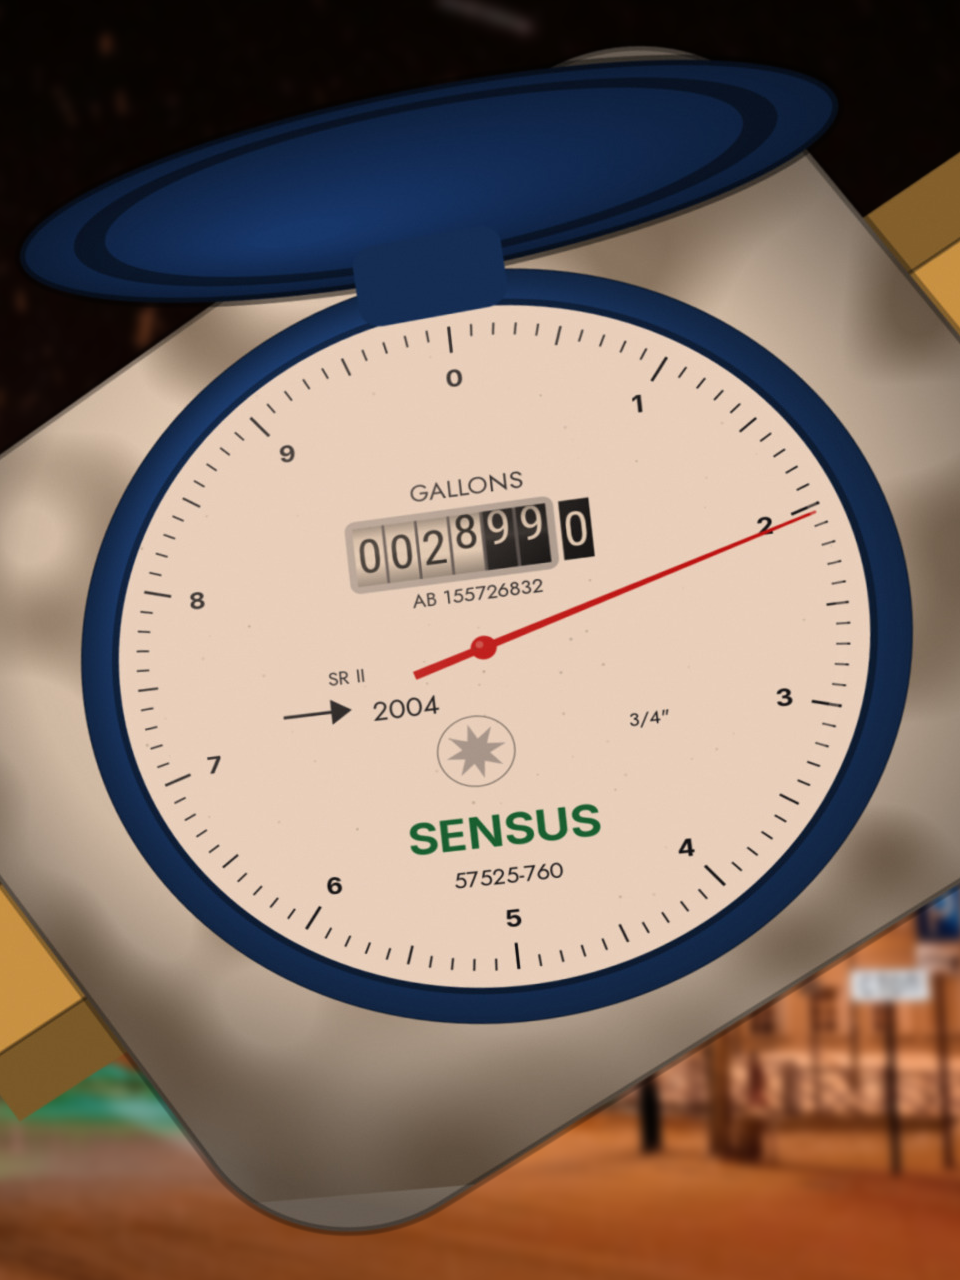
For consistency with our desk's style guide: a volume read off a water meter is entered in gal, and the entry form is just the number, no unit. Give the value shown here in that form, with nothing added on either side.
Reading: 28992.0
